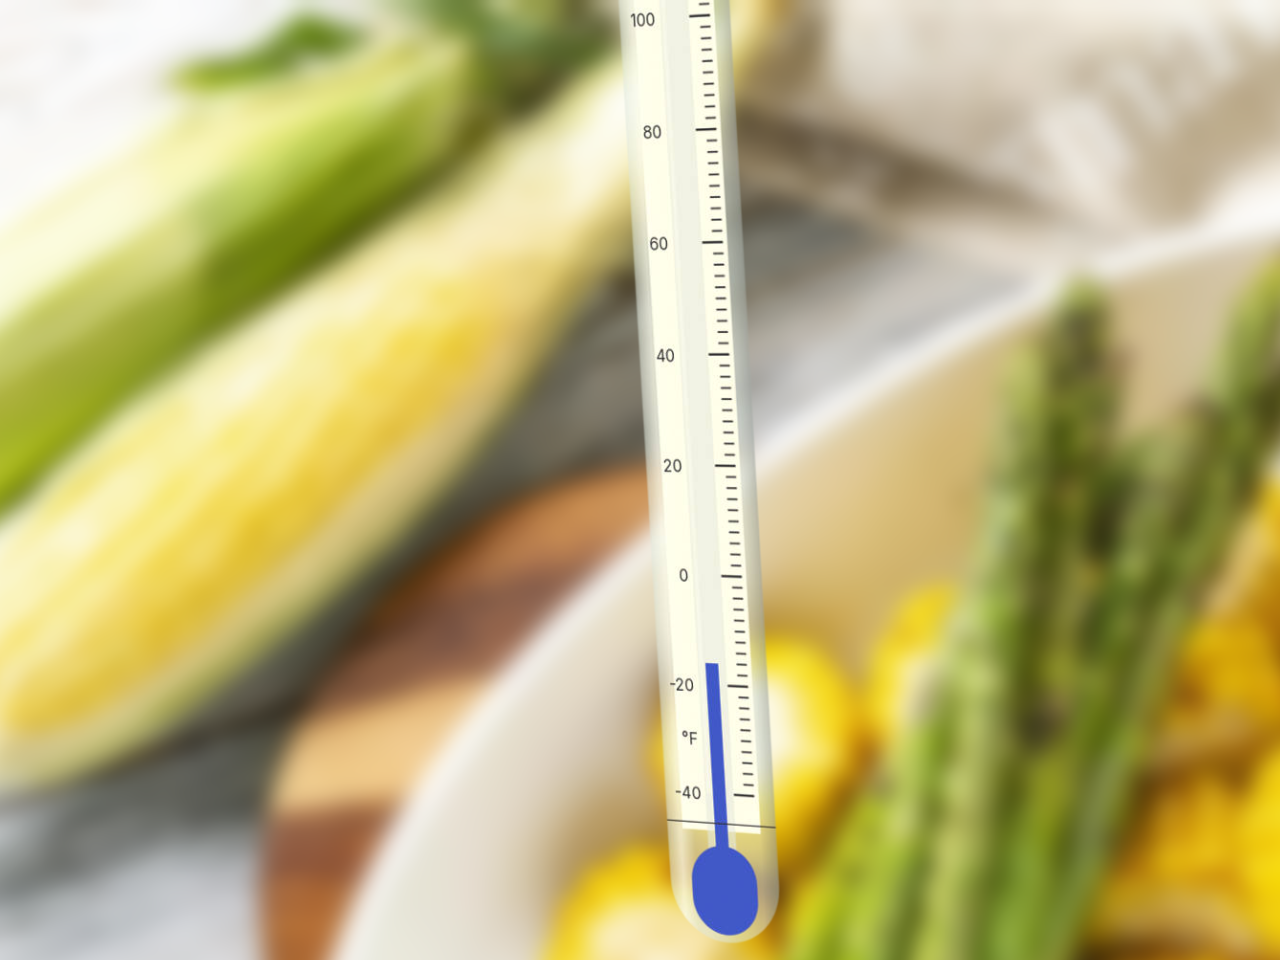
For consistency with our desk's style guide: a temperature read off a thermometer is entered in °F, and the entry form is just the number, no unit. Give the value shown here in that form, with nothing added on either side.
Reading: -16
